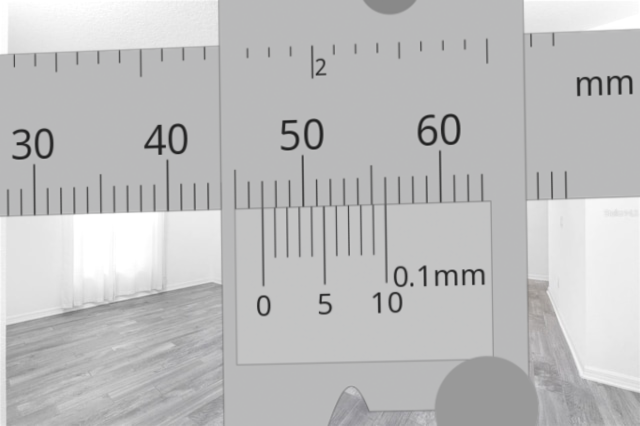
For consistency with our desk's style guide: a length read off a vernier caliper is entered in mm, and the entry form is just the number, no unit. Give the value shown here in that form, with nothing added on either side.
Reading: 47.0
